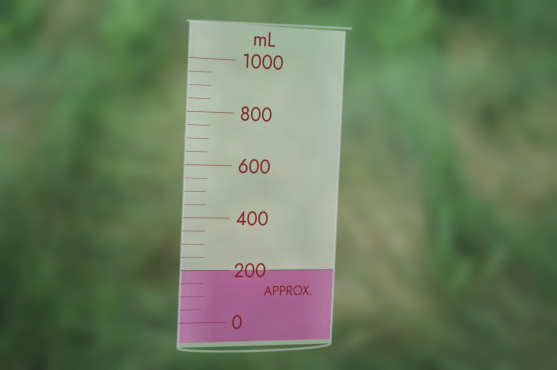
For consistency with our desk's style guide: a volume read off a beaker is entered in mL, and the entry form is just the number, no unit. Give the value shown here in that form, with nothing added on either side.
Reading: 200
